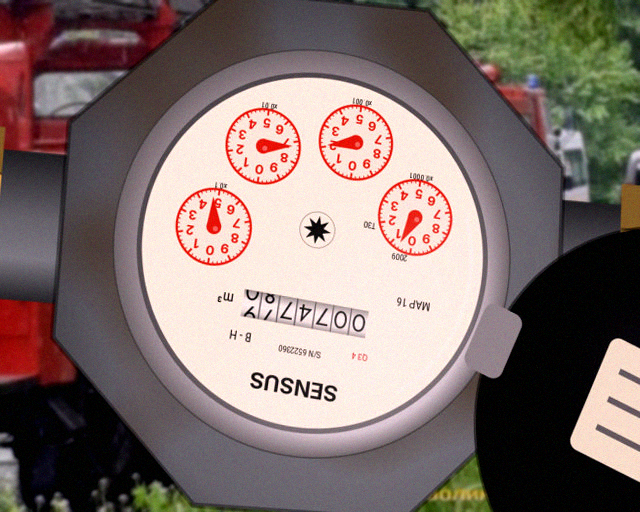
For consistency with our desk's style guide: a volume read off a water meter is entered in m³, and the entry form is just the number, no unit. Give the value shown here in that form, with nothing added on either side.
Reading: 74779.4720
